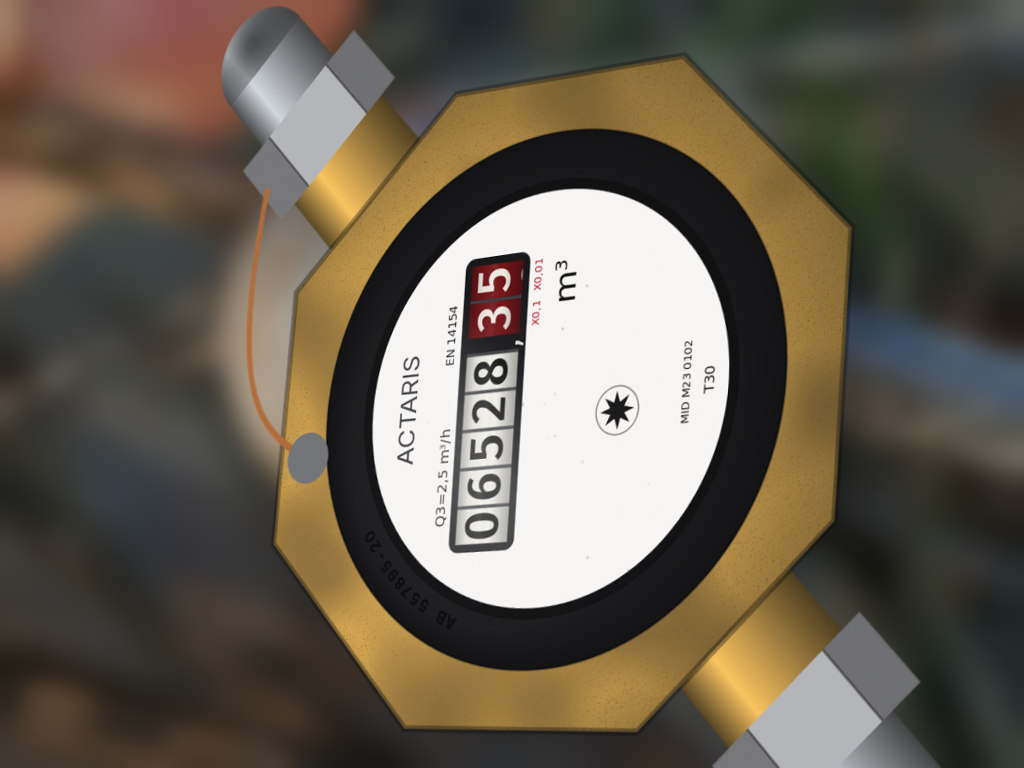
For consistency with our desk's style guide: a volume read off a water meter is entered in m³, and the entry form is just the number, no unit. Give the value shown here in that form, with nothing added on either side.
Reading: 6528.35
